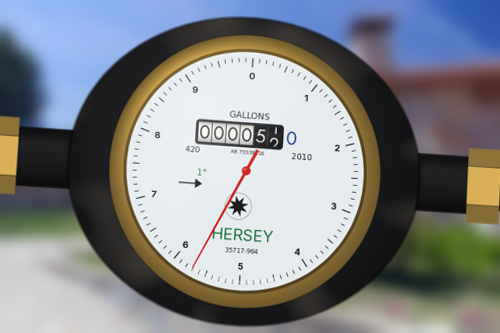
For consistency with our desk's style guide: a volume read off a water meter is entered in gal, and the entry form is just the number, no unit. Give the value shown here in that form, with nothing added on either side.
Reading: 515.7
